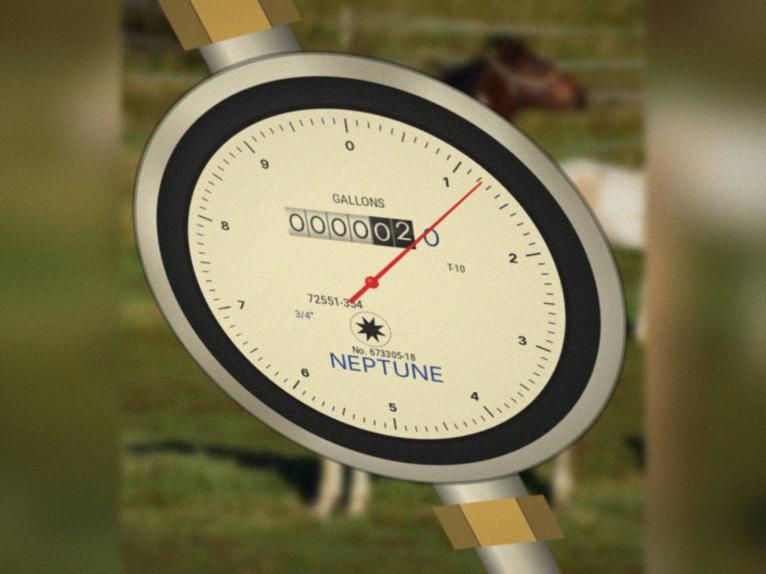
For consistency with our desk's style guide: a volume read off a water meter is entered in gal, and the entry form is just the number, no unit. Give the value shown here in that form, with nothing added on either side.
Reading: 21.2
